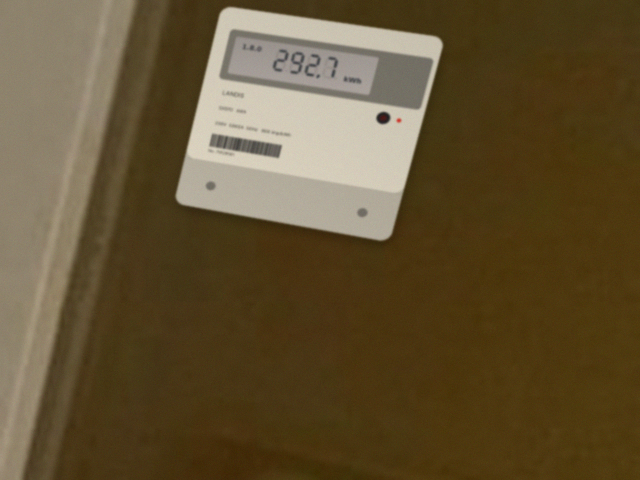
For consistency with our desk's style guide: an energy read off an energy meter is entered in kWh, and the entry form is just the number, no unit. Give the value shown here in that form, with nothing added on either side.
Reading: 292.7
